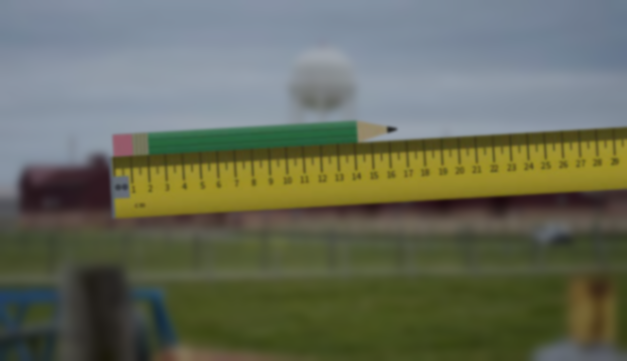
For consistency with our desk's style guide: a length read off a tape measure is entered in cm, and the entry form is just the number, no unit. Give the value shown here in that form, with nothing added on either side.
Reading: 16.5
